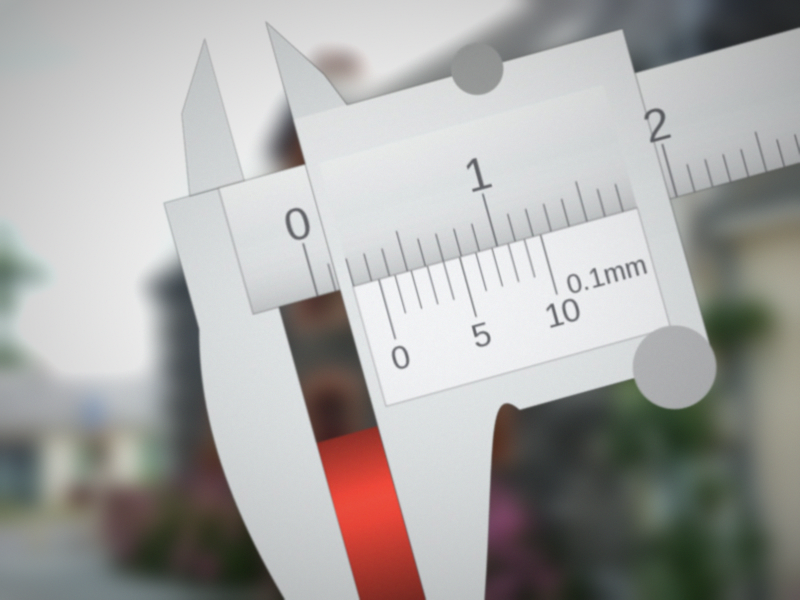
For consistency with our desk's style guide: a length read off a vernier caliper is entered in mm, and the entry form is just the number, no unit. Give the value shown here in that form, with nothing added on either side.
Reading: 3.4
